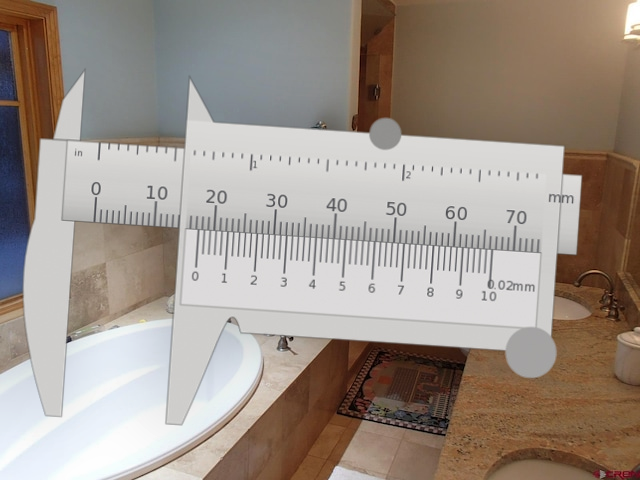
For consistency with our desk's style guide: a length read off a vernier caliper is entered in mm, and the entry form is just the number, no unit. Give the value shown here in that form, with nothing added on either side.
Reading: 17.4
